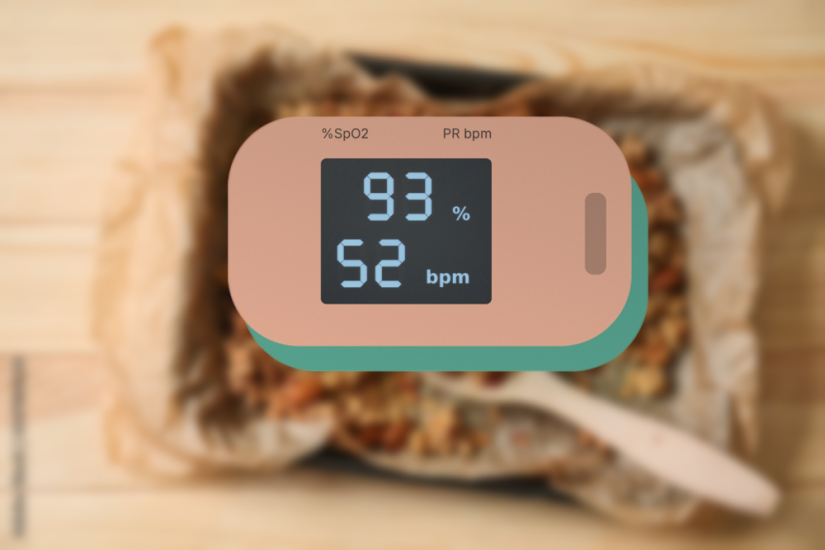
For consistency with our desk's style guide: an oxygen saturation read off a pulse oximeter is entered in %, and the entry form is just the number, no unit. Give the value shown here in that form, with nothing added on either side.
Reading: 93
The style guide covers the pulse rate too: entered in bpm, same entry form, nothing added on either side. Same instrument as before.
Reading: 52
